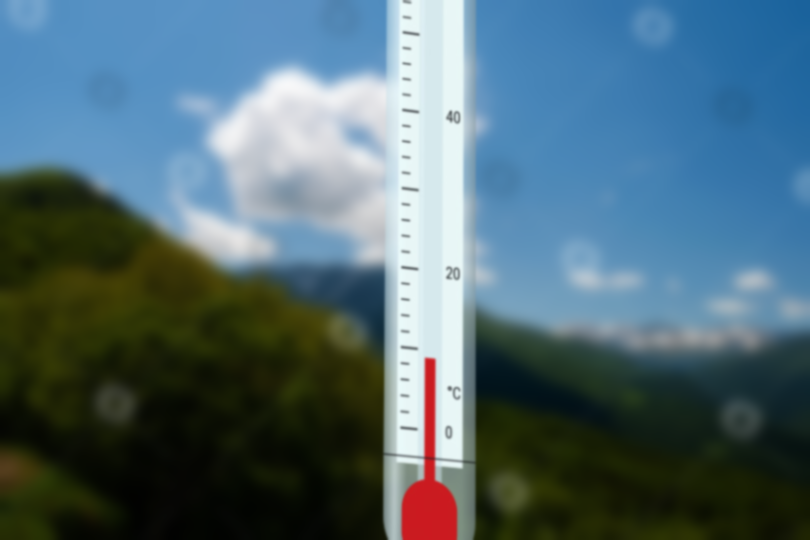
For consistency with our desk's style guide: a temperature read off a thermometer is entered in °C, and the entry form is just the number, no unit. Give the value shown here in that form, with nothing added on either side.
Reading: 9
